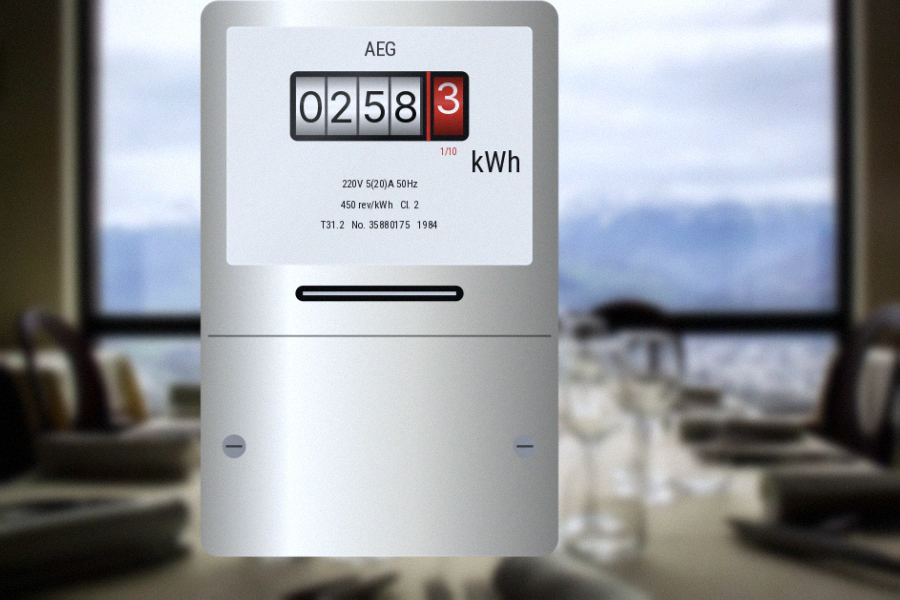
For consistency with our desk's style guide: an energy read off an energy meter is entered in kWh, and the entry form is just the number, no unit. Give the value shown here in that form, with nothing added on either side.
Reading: 258.3
